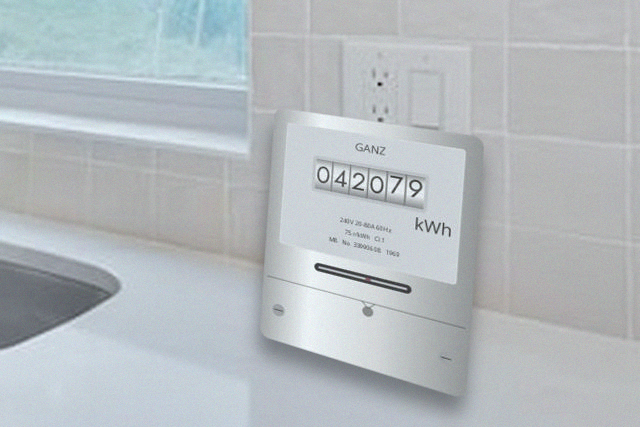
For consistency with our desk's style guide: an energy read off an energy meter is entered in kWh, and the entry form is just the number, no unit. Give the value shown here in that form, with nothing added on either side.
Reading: 42079
